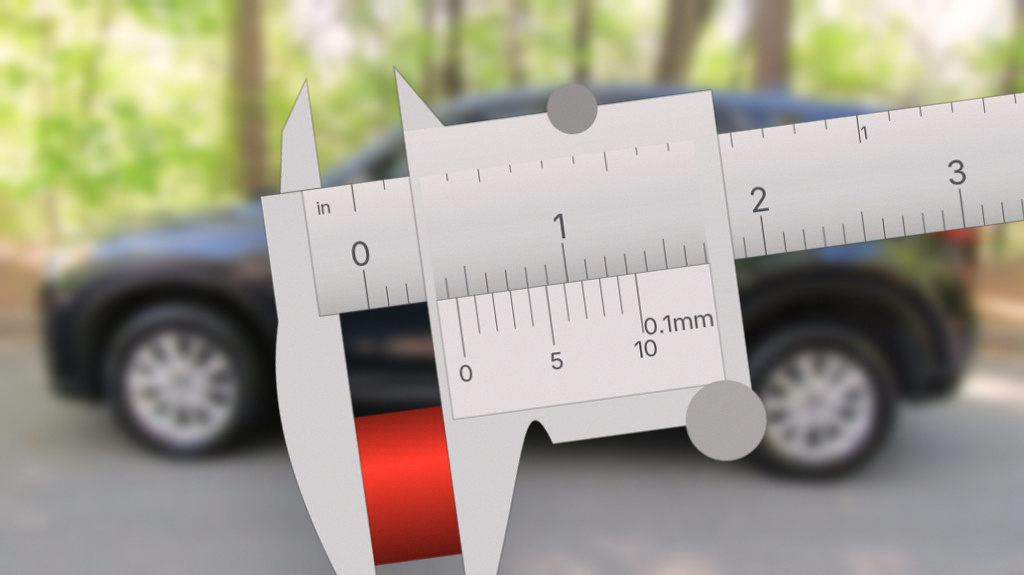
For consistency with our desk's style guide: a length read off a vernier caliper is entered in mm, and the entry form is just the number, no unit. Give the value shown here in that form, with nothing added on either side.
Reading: 4.4
